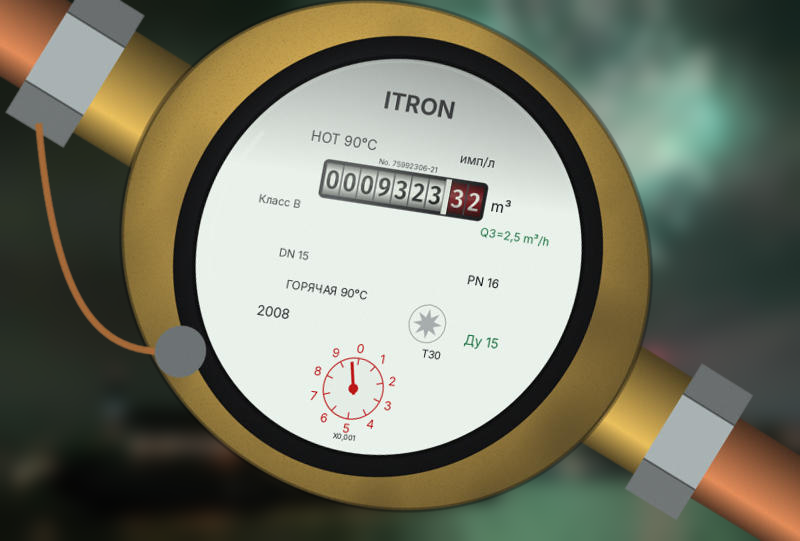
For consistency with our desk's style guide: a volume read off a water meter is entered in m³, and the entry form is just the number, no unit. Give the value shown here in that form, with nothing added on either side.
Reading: 9323.319
